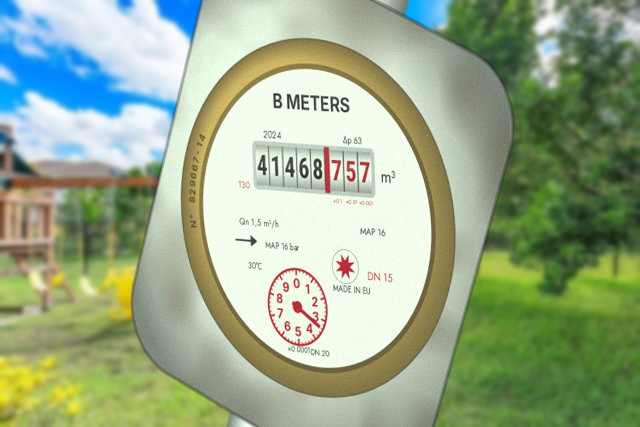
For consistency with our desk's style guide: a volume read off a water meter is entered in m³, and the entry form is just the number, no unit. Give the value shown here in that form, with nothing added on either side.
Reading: 41468.7573
